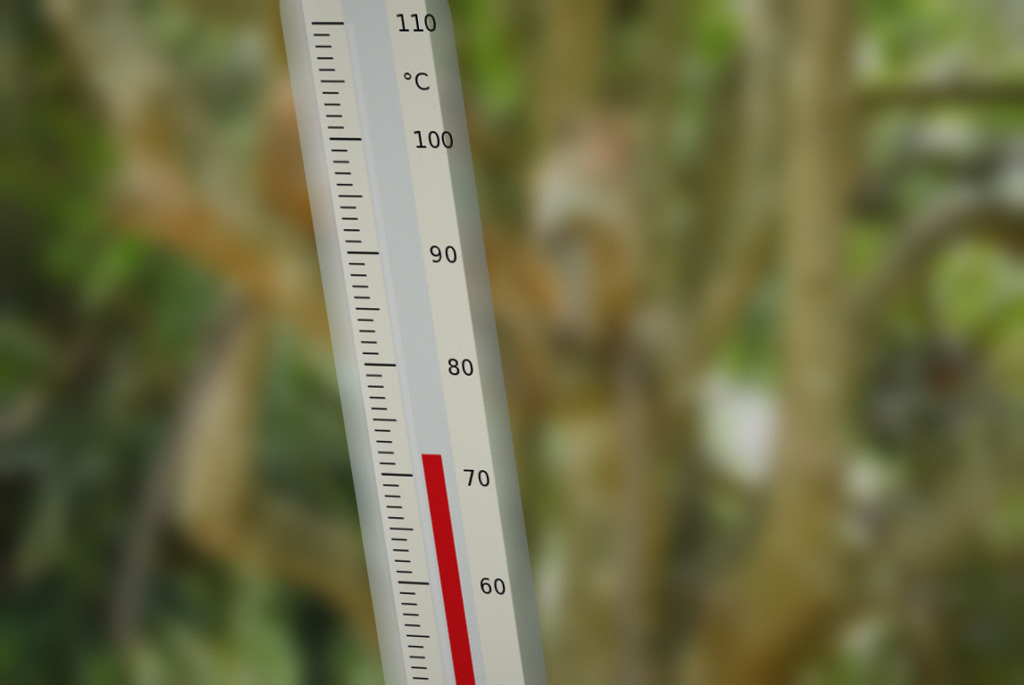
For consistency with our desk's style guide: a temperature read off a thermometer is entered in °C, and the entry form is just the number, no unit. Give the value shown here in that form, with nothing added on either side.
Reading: 72
